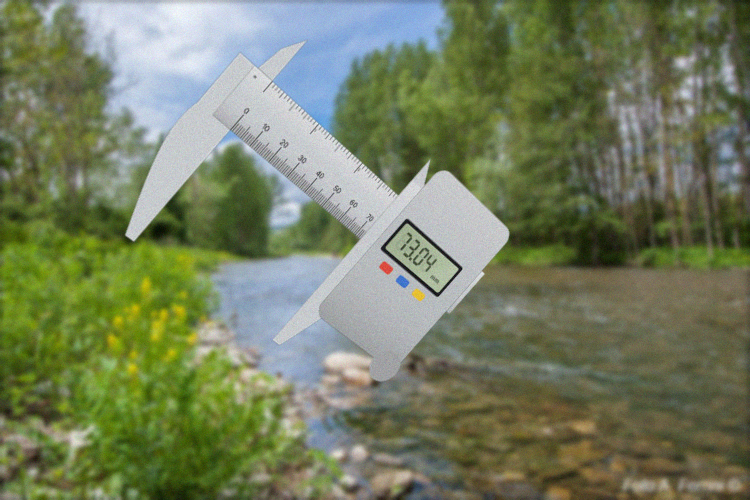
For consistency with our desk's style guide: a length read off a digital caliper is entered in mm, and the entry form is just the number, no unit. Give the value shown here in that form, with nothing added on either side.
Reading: 73.04
